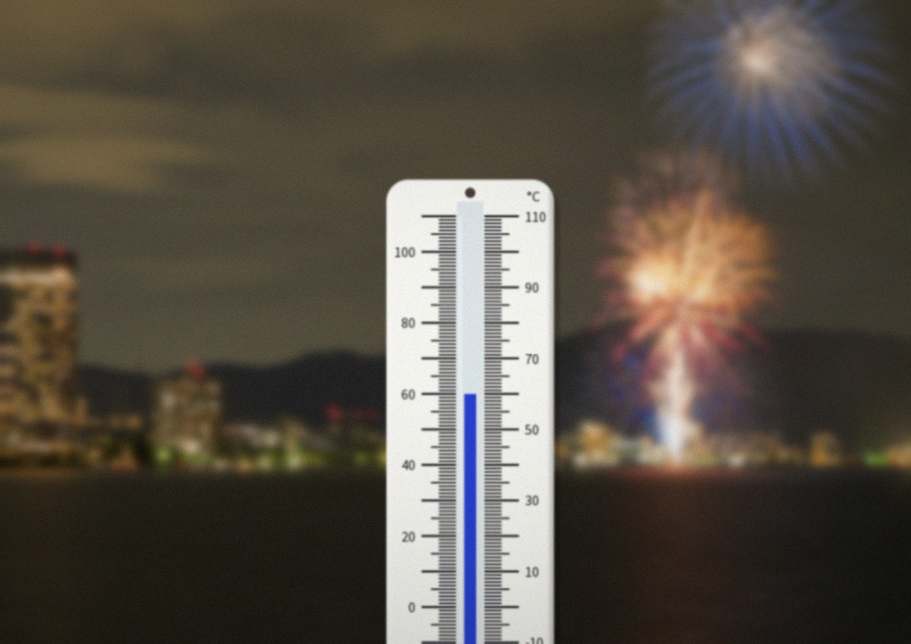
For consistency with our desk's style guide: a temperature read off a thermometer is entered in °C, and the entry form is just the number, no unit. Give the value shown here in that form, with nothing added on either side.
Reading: 60
